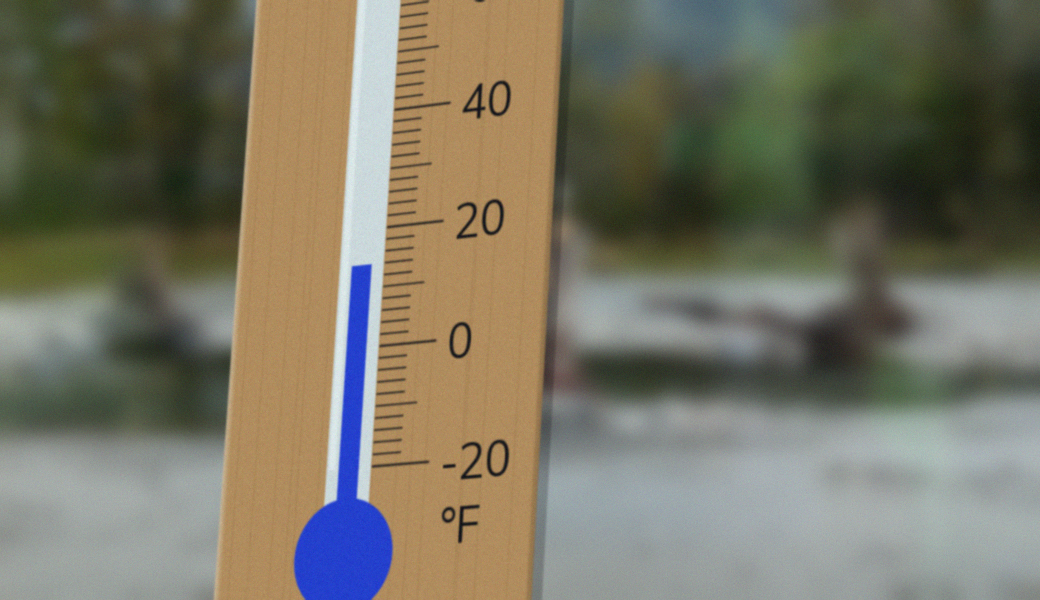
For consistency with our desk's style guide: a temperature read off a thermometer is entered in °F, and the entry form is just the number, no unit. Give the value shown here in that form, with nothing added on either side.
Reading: 14
